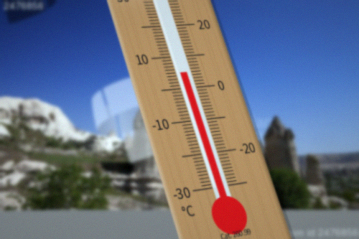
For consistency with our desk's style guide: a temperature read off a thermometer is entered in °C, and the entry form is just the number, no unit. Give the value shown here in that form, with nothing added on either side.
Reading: 5
